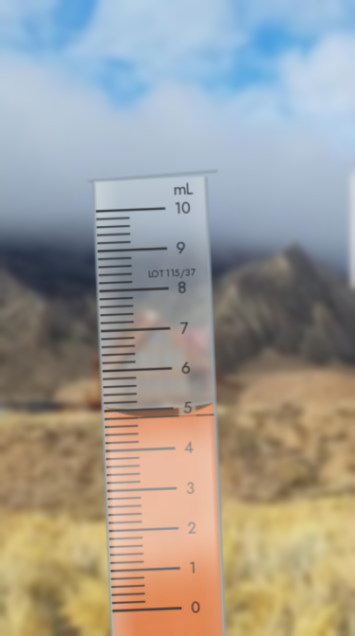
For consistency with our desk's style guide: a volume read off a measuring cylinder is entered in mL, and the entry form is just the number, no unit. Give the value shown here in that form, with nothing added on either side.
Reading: 4.8
